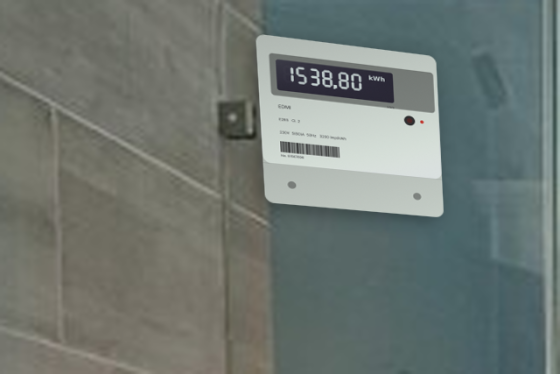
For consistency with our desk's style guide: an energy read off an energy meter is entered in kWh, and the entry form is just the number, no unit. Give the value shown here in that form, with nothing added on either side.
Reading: 1538.80
